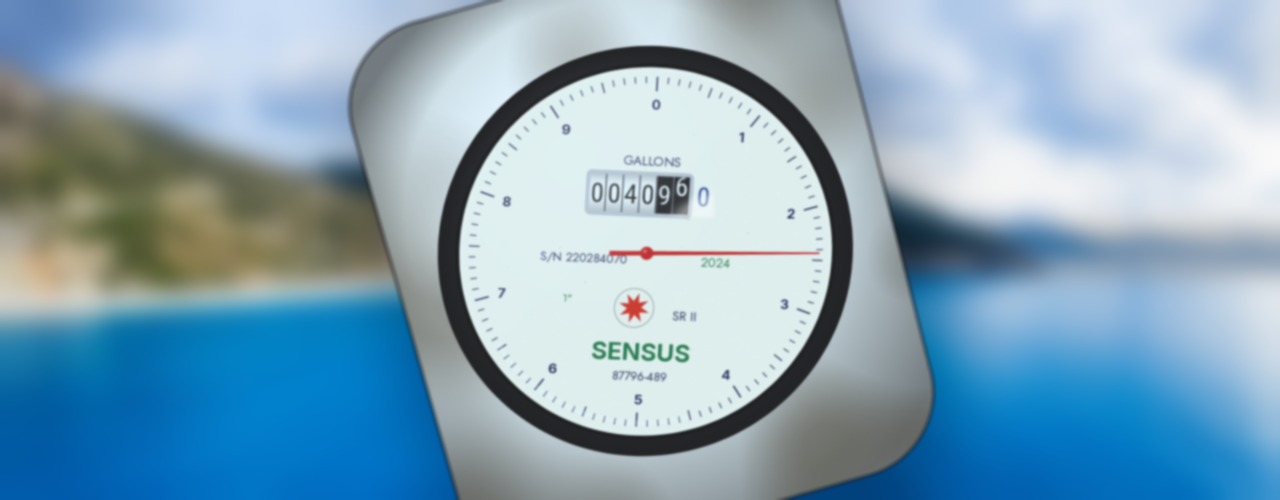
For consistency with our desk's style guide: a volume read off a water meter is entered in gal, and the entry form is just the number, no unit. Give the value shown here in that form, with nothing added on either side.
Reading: 40962.4
